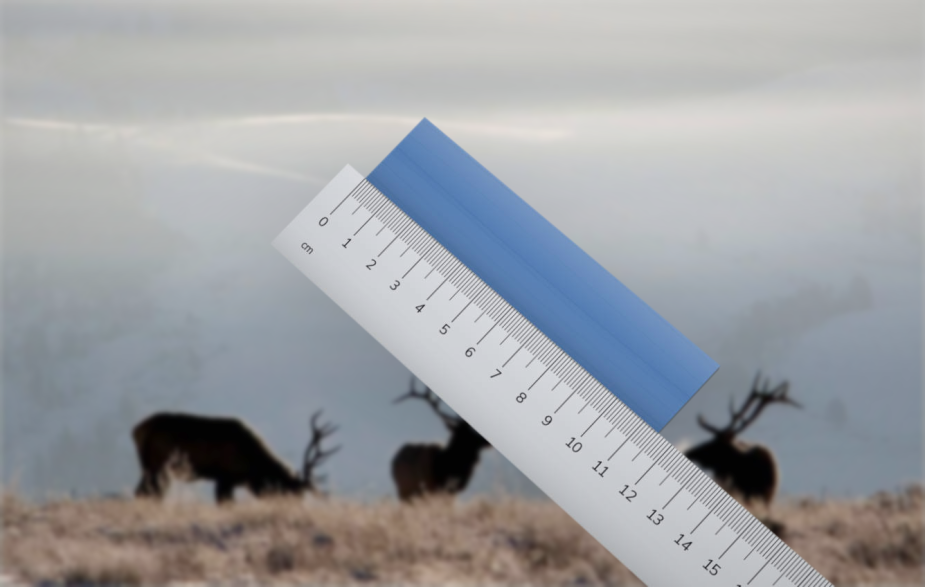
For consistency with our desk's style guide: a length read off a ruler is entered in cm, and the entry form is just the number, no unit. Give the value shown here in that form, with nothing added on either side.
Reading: 11.5
